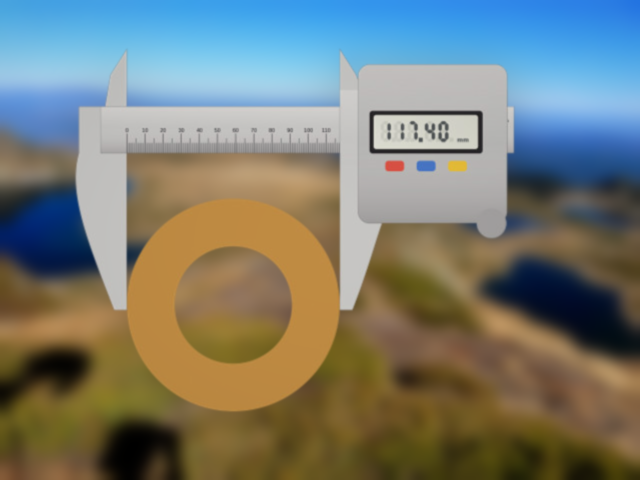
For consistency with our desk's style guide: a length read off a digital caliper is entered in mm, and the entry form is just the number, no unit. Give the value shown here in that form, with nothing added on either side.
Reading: 117.40
